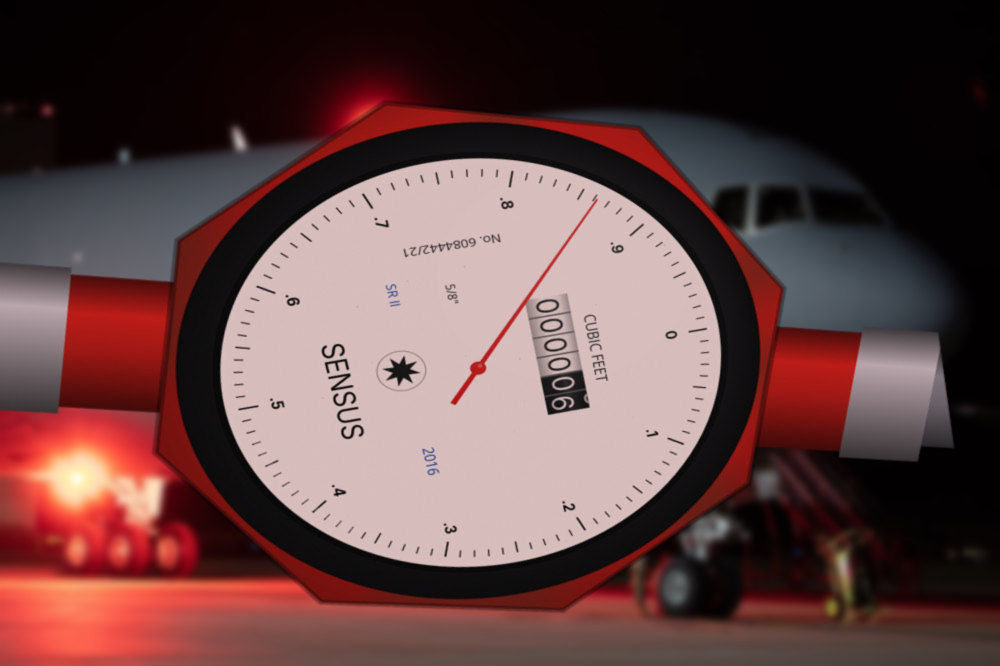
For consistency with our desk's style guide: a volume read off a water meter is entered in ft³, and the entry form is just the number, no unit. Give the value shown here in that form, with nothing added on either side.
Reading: 5.86
